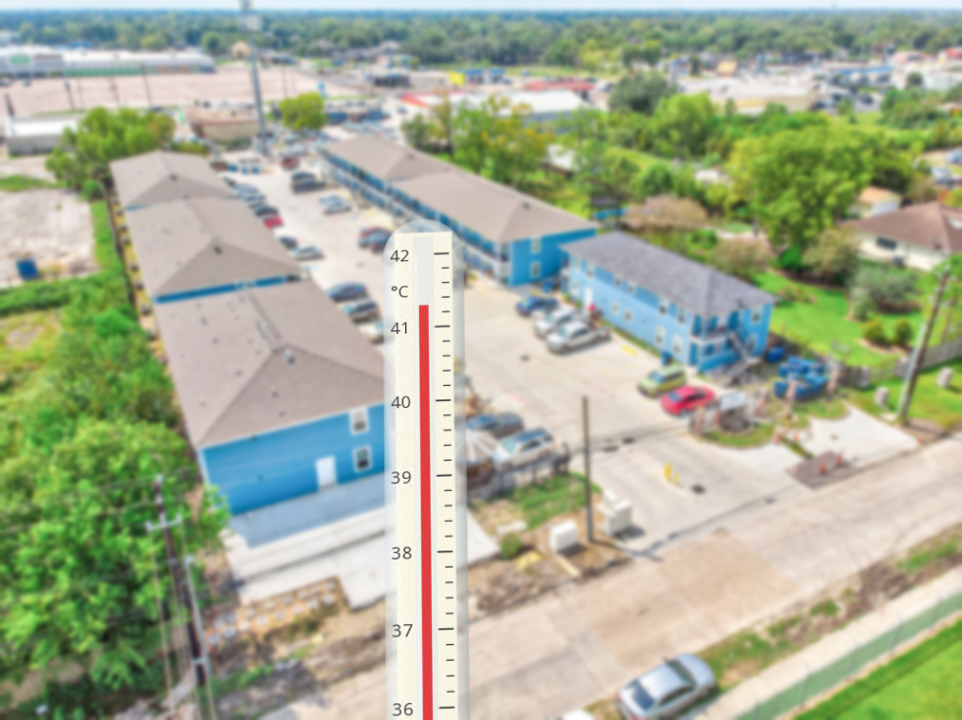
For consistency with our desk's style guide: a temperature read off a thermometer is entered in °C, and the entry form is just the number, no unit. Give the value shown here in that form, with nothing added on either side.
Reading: 41.3
